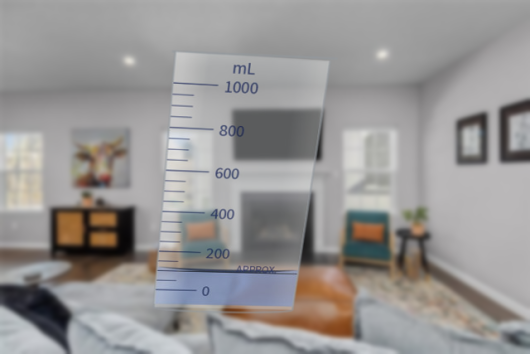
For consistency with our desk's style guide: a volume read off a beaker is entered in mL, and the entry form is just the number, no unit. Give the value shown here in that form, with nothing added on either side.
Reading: 100
